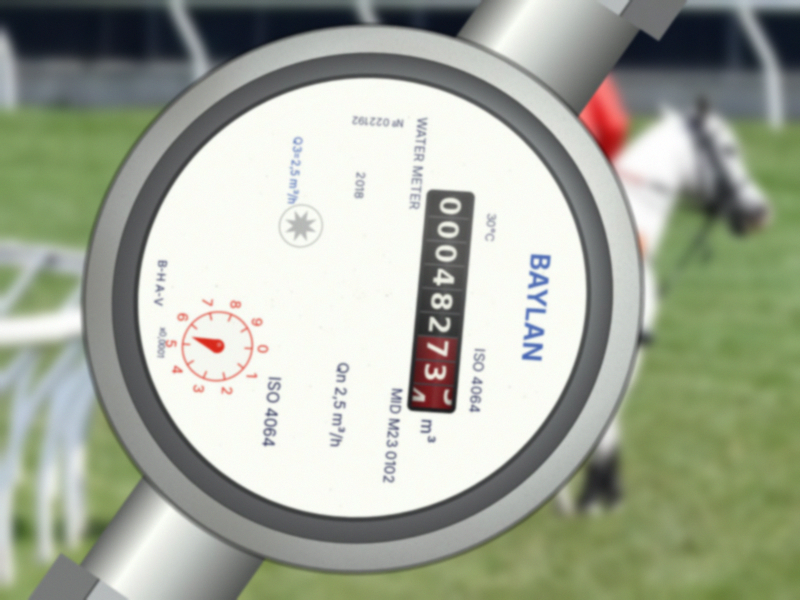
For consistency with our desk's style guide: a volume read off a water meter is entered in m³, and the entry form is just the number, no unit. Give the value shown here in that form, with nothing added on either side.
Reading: 482.7335
